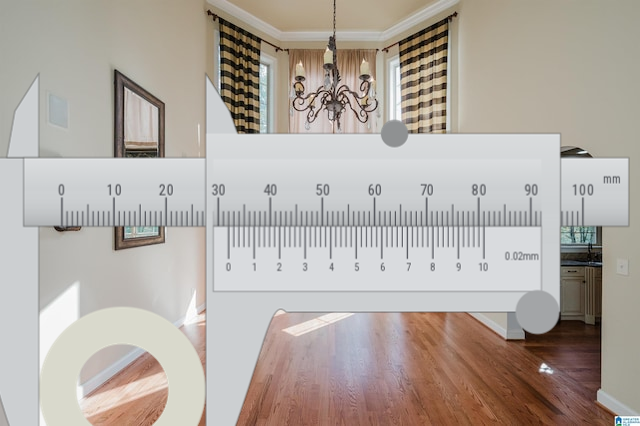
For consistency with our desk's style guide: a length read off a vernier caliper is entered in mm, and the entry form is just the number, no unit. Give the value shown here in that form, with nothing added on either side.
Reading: 32.0
